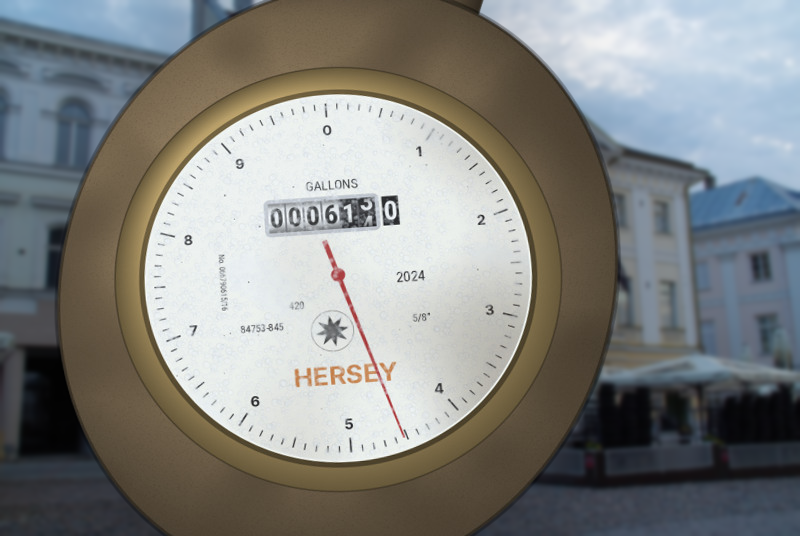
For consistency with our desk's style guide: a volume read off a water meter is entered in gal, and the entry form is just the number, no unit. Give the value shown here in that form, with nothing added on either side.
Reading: 6134.5
